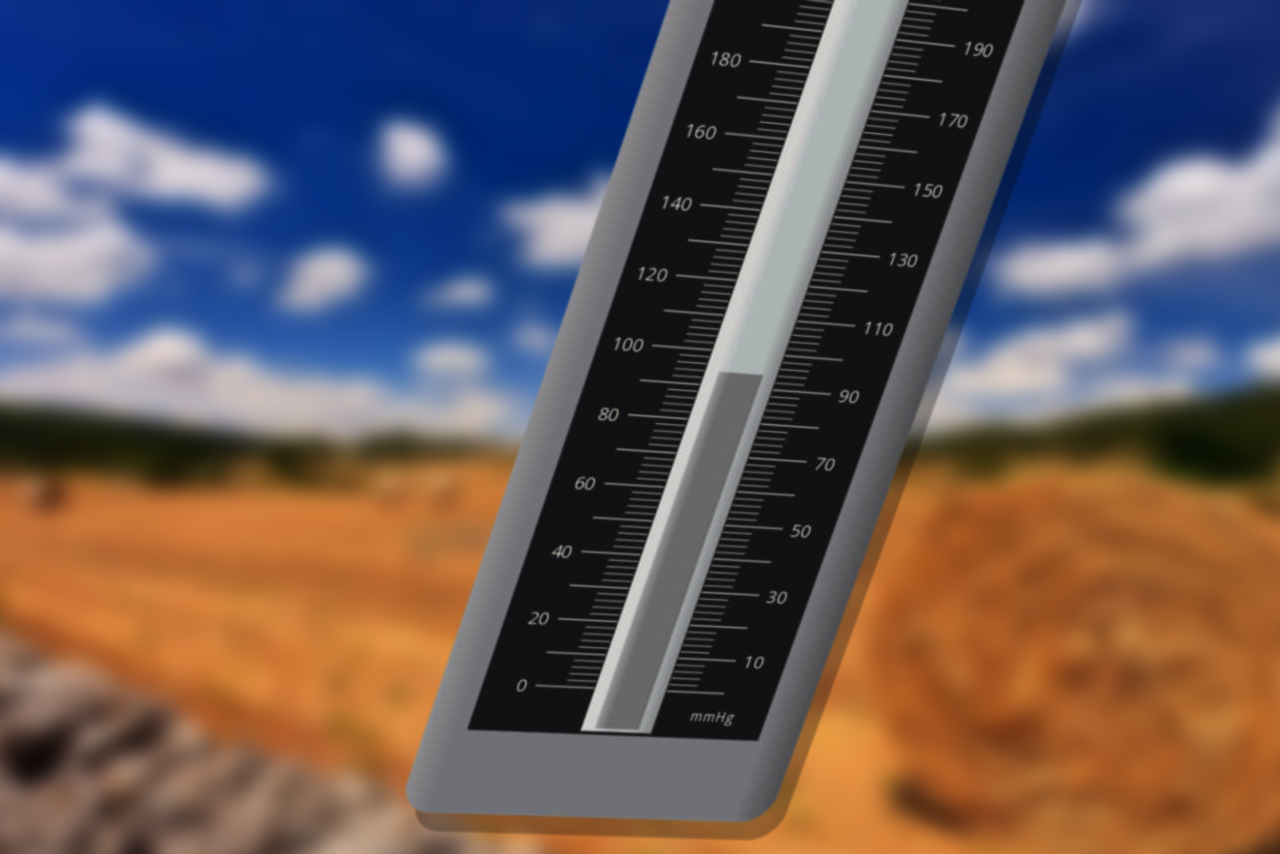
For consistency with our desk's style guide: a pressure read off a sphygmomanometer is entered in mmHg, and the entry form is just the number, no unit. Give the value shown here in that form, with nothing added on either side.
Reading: 94
